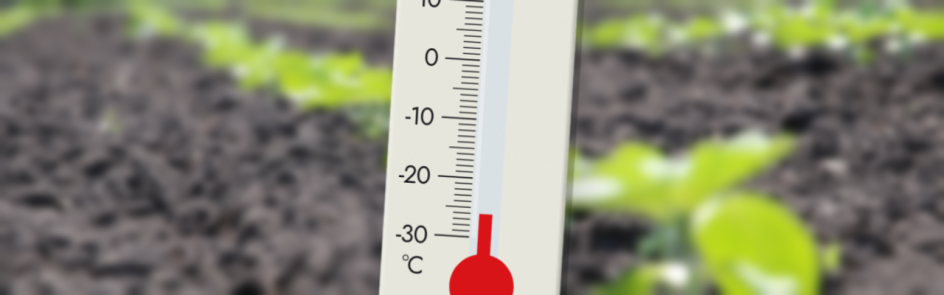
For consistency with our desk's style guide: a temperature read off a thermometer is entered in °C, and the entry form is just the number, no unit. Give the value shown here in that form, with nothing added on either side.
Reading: -26
